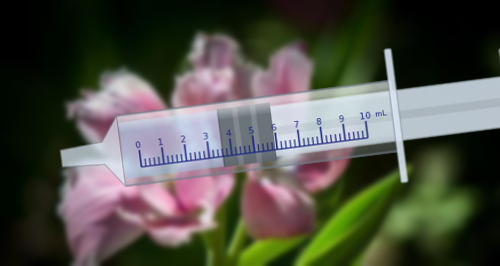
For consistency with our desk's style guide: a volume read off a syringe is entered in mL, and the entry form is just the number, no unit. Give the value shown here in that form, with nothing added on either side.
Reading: 3.6
